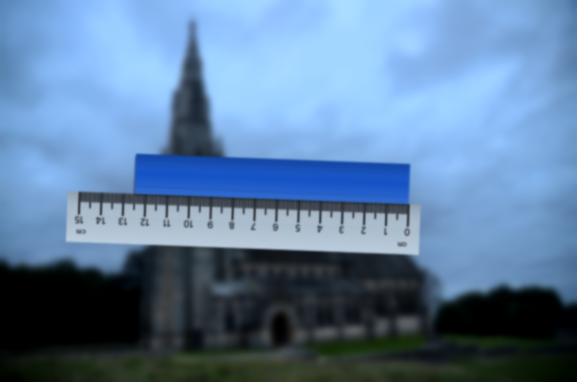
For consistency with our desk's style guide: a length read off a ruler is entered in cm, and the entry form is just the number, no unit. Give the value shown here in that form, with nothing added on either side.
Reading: 12.5
